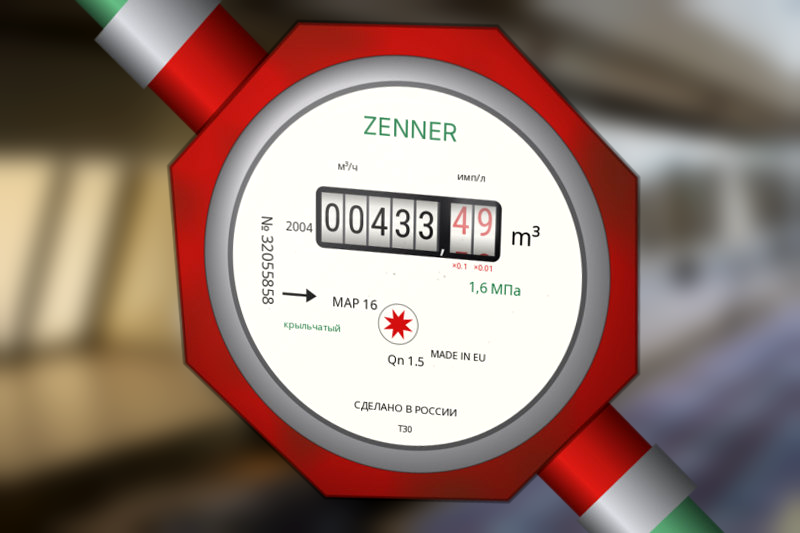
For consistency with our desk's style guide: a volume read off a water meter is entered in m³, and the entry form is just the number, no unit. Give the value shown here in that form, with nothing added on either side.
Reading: 433.49
